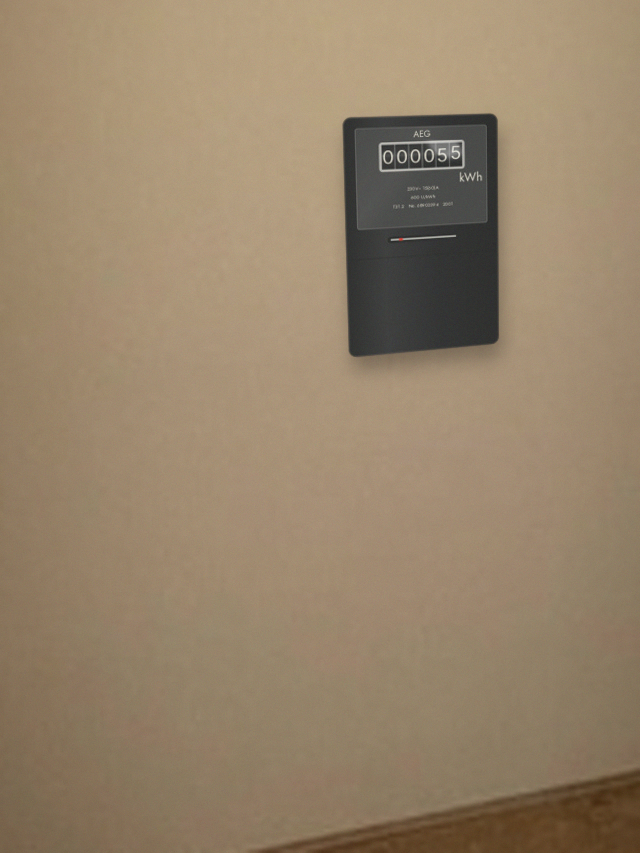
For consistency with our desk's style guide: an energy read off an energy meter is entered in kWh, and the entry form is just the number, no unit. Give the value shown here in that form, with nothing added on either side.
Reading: 55
